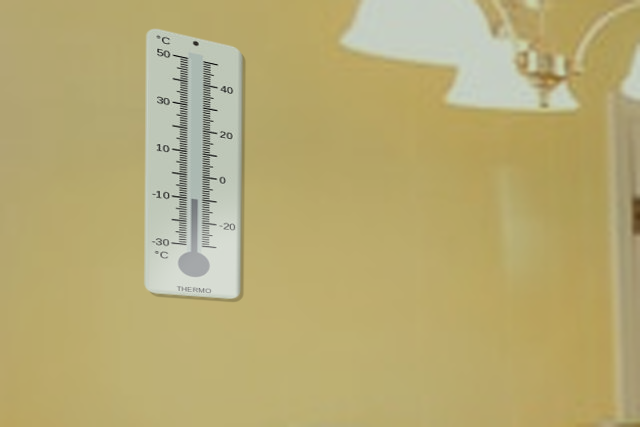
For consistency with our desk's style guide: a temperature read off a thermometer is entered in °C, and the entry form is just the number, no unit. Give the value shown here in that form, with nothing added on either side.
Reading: -10
